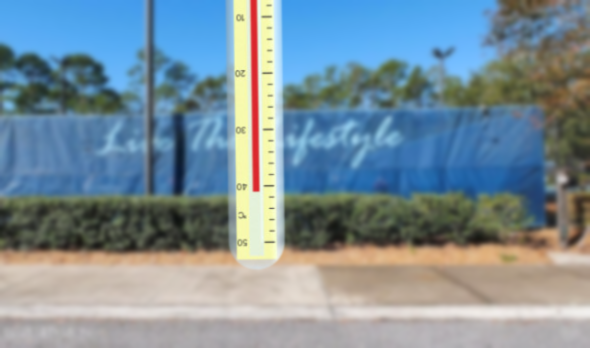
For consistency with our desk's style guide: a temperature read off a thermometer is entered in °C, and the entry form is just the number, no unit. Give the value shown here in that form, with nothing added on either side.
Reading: 41
